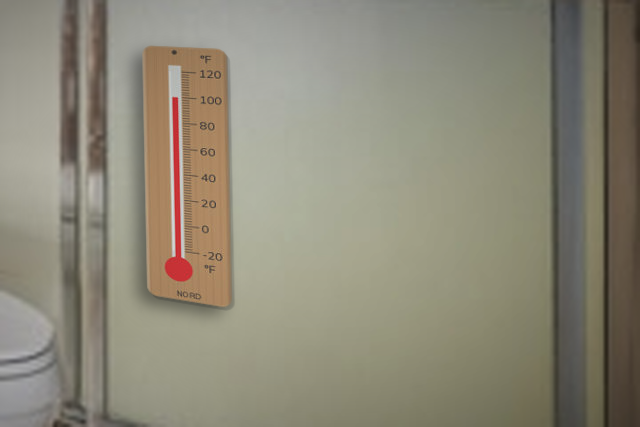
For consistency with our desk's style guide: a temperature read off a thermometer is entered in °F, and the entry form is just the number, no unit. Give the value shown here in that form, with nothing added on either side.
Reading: 100
